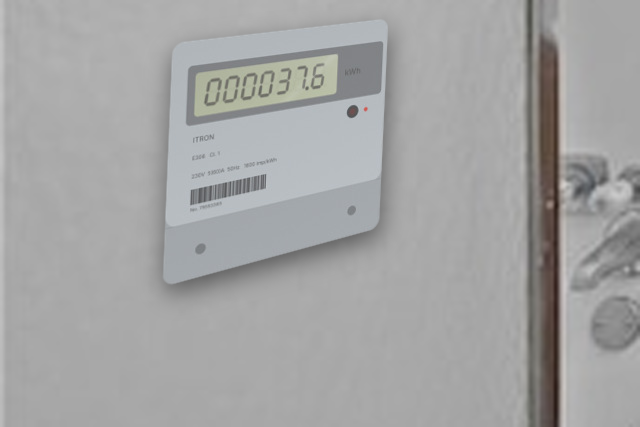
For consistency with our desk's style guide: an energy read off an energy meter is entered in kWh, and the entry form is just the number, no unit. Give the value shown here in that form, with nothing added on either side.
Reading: 37.6
